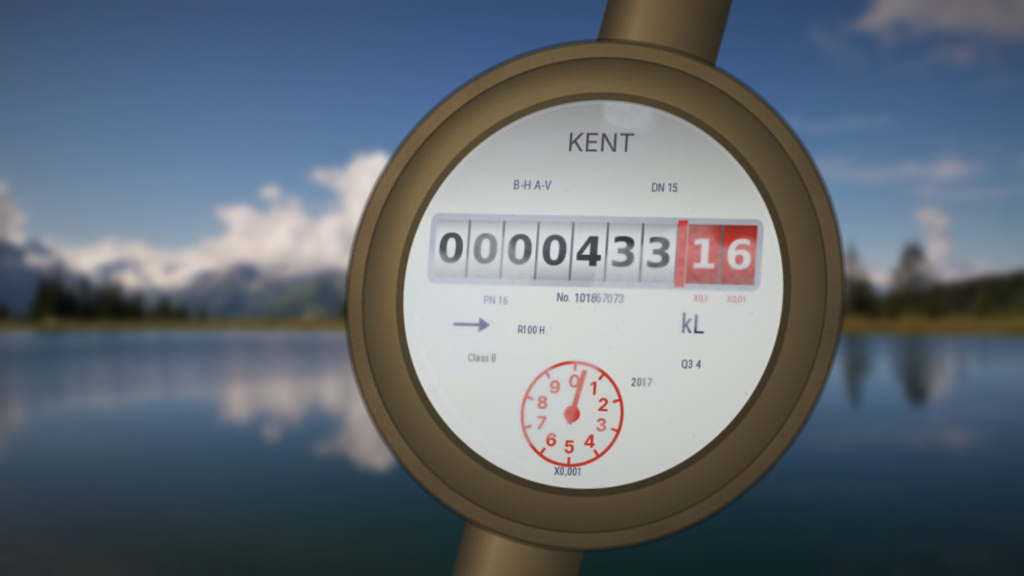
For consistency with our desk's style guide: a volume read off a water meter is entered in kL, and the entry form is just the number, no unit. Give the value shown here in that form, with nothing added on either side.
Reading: 433.160
